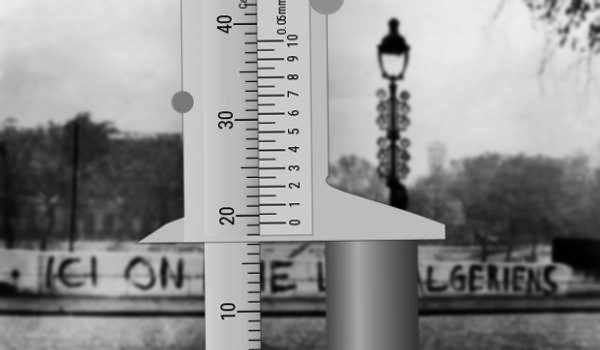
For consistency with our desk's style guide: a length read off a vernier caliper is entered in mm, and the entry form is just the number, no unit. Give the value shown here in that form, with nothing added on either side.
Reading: 19.2
